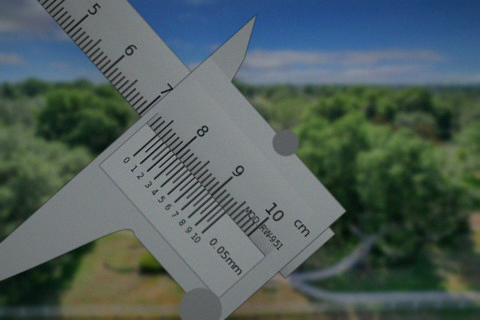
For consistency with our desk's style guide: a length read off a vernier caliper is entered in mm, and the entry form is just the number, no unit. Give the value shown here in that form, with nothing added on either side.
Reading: 75.0
